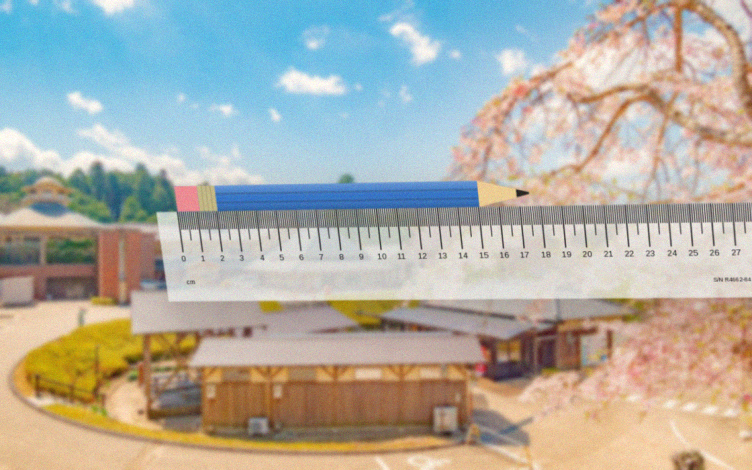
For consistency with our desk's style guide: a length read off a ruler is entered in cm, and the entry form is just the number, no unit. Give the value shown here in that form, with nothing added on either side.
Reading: 17.5
